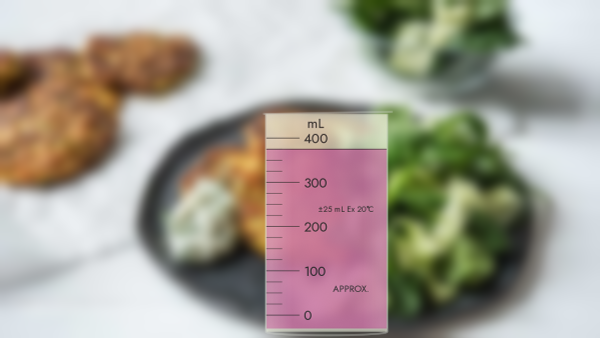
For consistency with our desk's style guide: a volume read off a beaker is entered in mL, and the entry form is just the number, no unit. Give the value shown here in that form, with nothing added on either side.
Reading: 375
